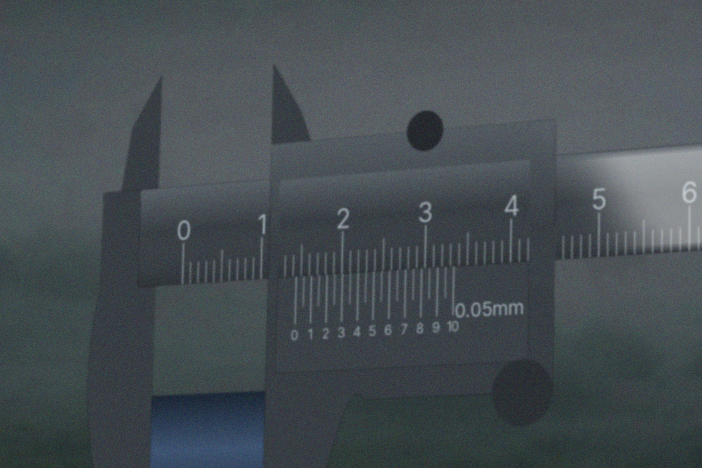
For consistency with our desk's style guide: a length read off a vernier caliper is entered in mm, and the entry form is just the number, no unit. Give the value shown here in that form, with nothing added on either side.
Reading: 14.4
